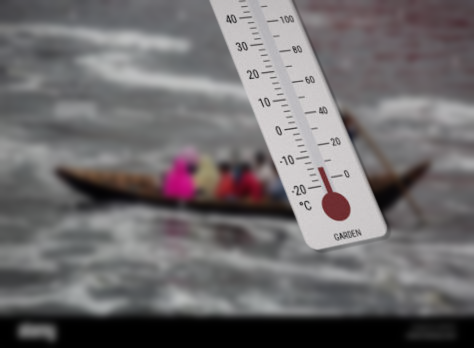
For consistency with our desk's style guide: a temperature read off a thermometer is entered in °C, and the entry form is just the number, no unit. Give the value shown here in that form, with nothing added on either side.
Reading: -14
